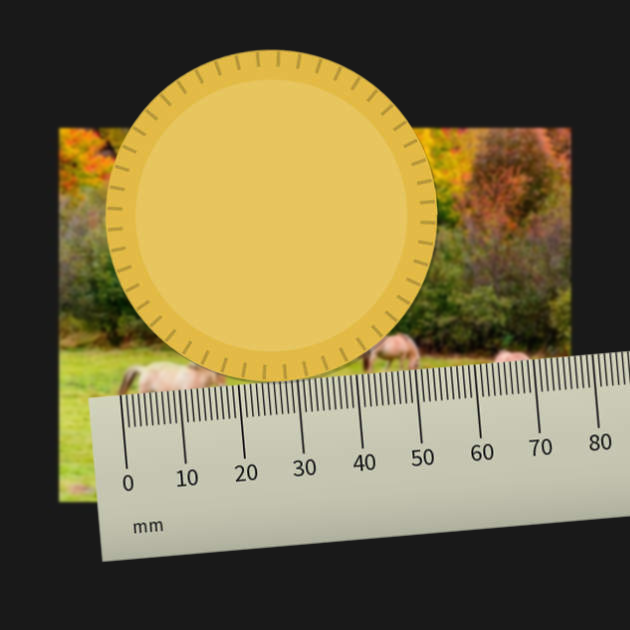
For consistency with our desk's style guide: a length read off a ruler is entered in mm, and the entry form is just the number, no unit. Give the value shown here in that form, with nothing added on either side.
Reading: 56
